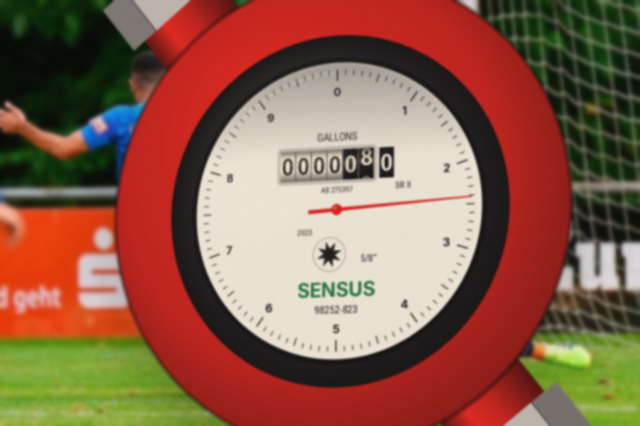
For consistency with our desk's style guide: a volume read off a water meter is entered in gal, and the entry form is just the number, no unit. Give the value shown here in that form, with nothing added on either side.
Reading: 82.4
